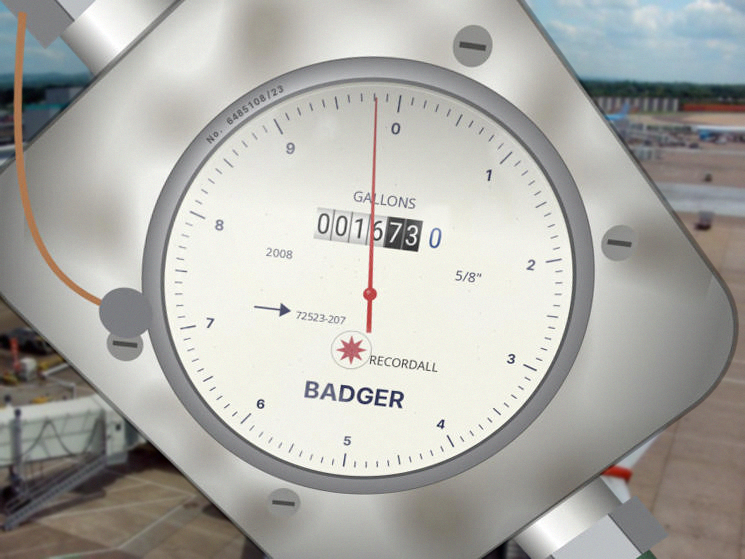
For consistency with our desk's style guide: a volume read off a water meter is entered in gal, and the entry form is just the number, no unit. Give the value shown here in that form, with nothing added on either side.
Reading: 16729.8
